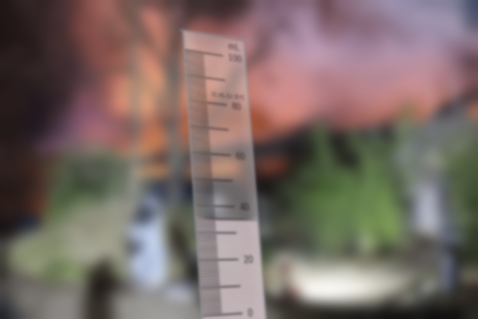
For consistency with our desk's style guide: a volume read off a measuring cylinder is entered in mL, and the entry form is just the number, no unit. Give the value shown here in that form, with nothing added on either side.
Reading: 35
